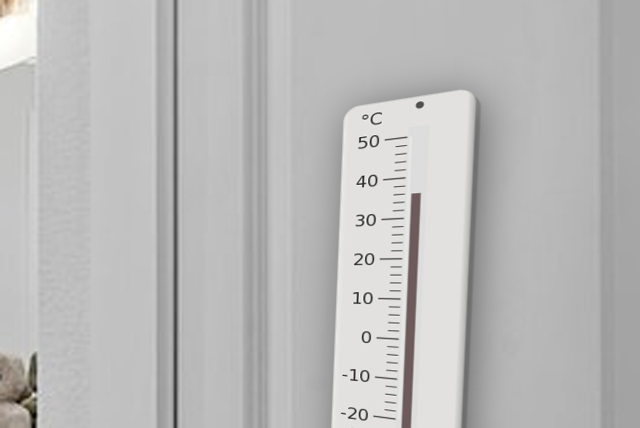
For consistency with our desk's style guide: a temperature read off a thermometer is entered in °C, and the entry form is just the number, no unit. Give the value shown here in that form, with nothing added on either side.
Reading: 36
